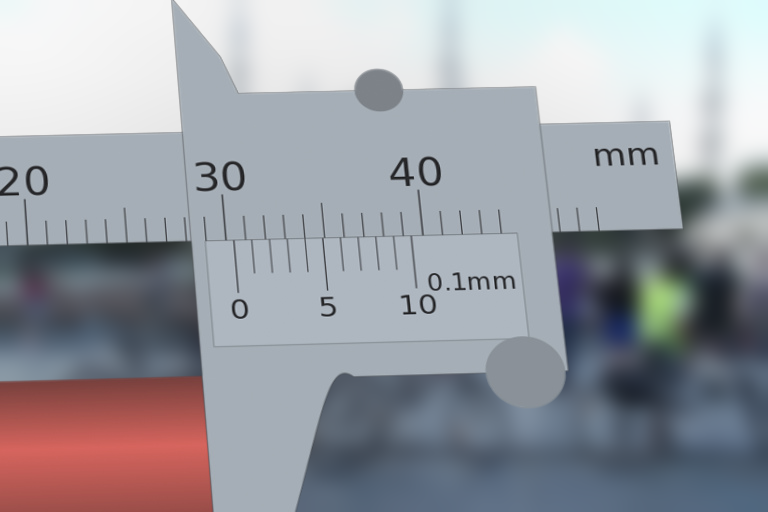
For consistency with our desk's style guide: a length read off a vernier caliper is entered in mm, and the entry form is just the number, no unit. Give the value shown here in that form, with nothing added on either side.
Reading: 30.4
